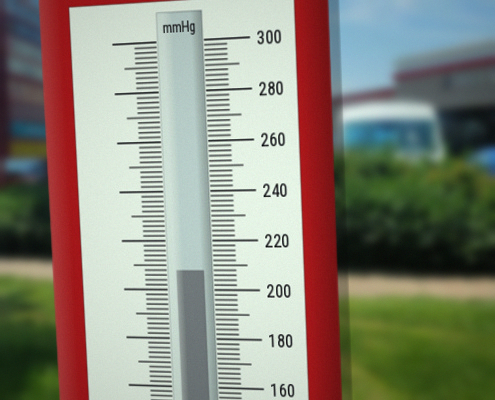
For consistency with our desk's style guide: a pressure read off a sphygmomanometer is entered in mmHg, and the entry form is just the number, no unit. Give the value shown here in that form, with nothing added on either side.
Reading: 208
